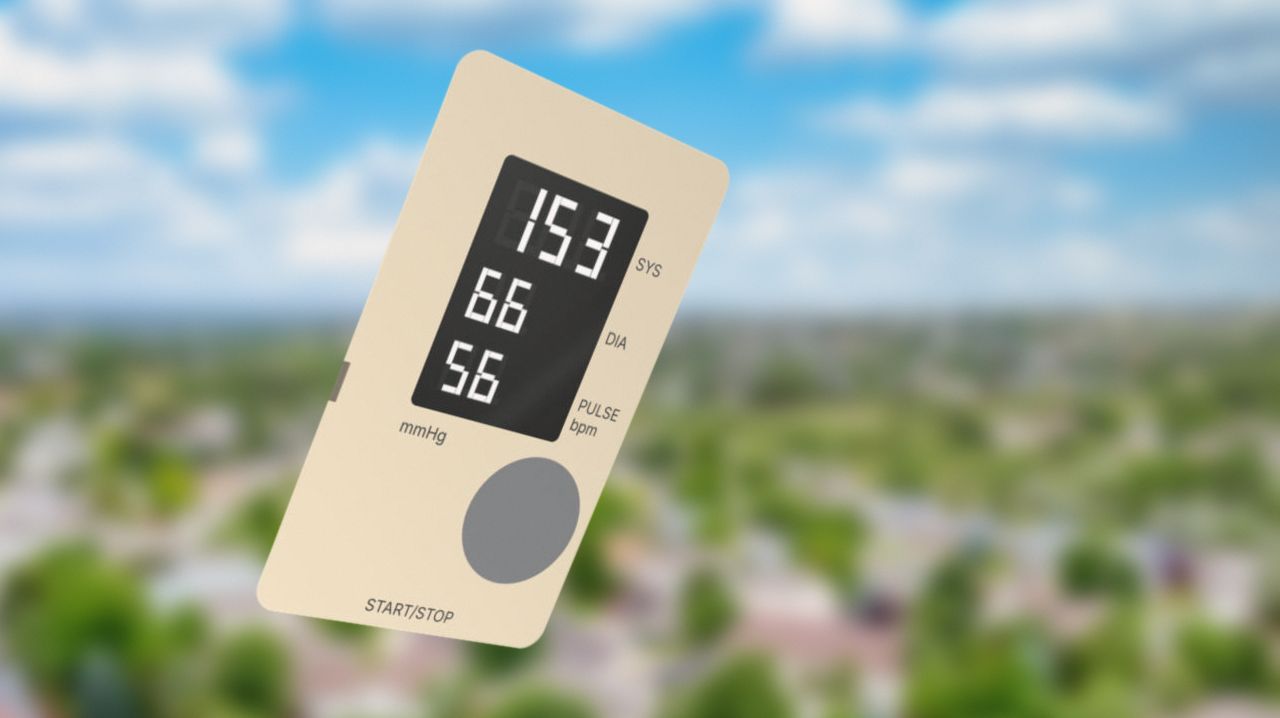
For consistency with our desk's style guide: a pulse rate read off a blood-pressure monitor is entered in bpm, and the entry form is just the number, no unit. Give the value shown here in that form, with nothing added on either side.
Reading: 56
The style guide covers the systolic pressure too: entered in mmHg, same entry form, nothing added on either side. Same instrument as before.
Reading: 153
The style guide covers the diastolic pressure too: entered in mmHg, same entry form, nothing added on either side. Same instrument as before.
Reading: 66
